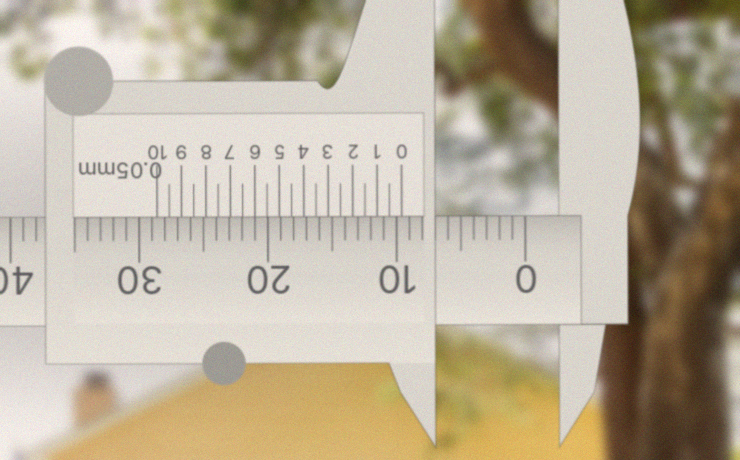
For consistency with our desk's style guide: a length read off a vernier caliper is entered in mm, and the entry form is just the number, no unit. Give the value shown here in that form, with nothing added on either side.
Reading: 9.6
